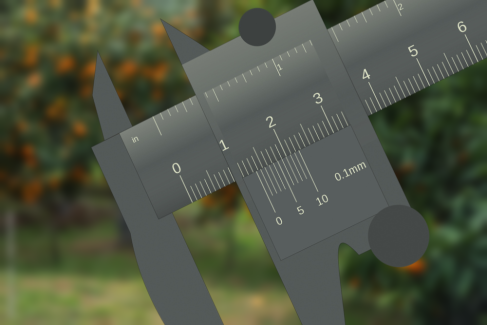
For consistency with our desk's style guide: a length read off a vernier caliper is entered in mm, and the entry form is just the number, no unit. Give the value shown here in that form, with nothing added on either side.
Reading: 13.6
